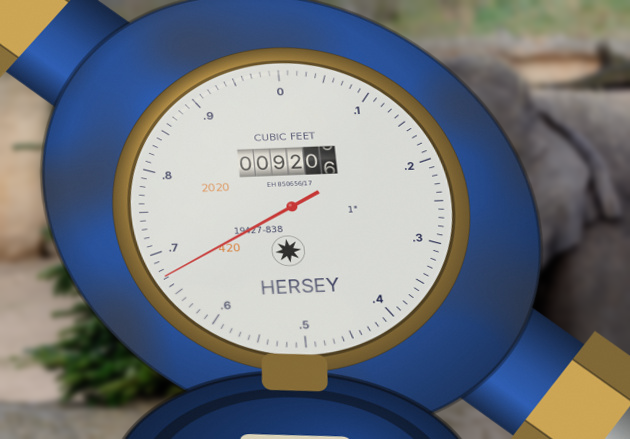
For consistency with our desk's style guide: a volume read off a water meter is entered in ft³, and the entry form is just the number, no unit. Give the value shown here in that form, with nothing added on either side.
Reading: 9205.67
